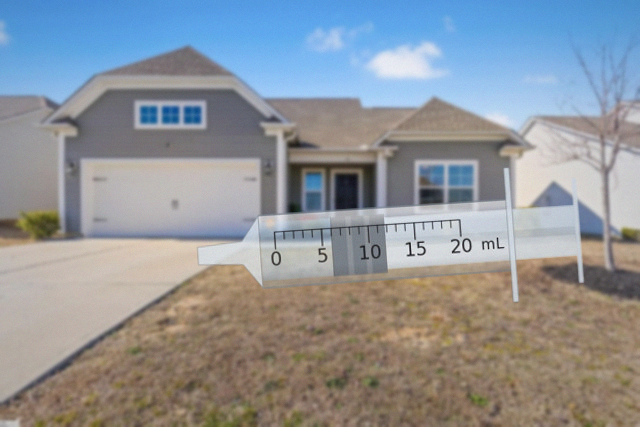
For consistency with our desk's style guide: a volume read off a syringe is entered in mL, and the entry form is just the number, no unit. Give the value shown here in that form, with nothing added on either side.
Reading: 6
